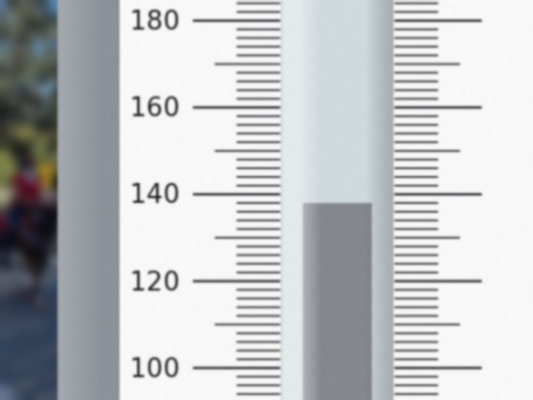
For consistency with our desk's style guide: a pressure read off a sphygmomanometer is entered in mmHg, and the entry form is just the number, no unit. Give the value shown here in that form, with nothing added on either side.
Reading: 138
